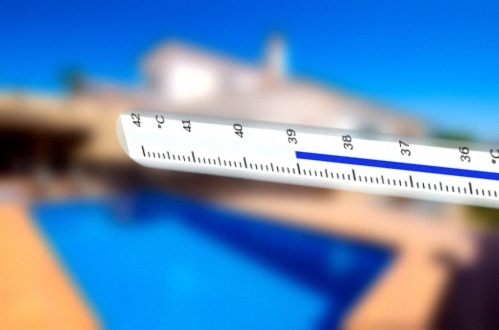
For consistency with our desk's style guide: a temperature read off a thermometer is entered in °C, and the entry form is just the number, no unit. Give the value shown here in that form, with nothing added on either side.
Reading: 39
